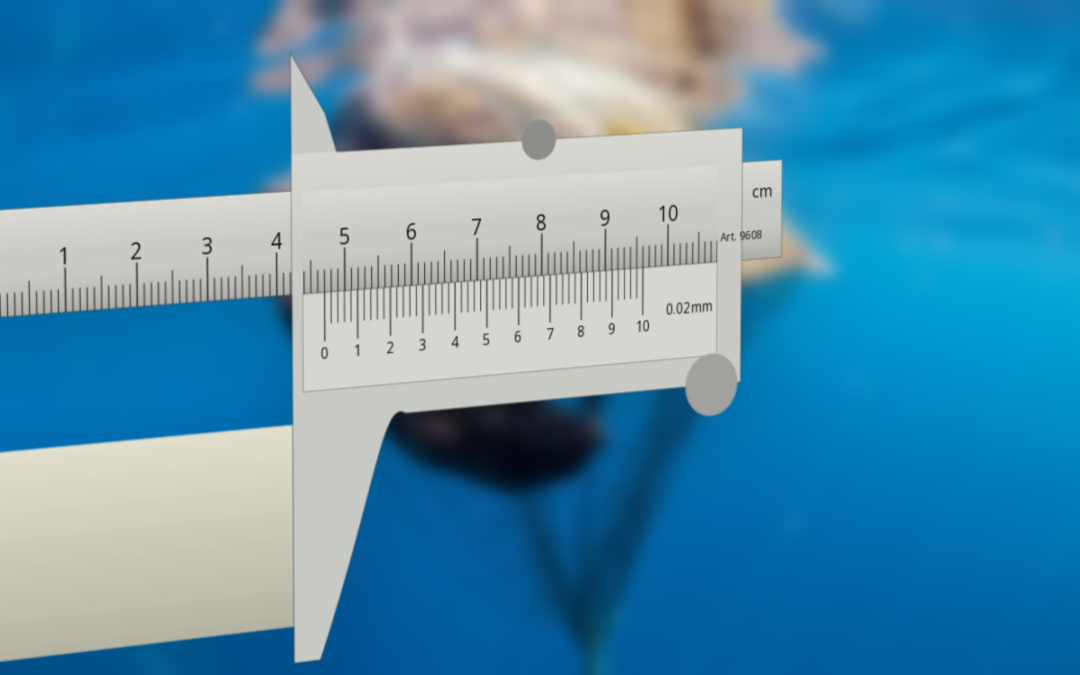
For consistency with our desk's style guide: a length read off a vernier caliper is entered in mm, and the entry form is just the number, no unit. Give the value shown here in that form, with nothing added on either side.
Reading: 47.0
